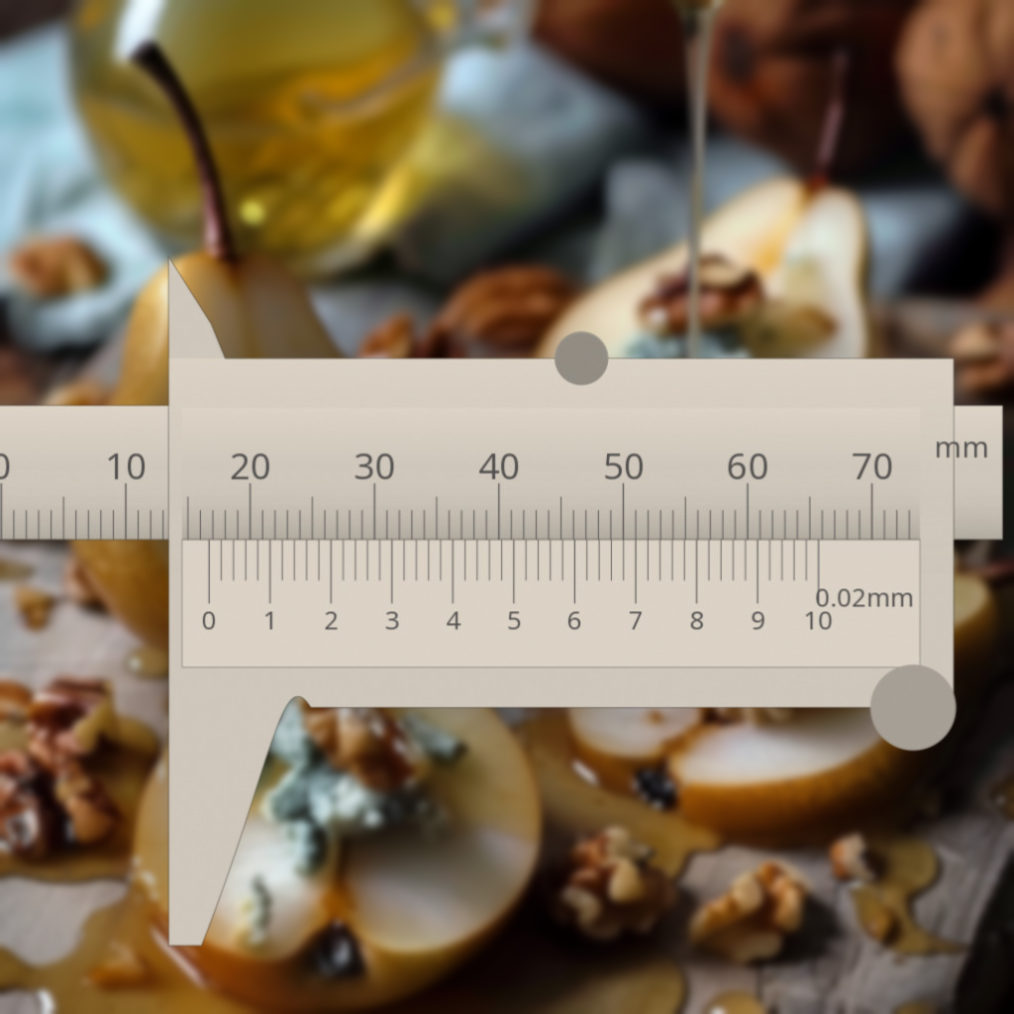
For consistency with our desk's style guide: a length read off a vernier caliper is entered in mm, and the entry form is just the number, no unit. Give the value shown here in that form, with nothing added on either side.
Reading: 16.7
